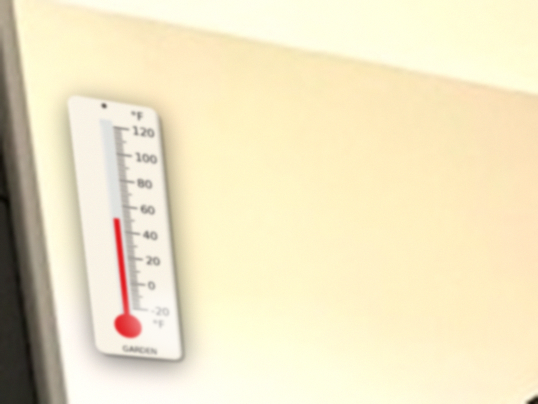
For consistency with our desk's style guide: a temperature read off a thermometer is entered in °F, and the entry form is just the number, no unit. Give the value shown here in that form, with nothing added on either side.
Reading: 50
